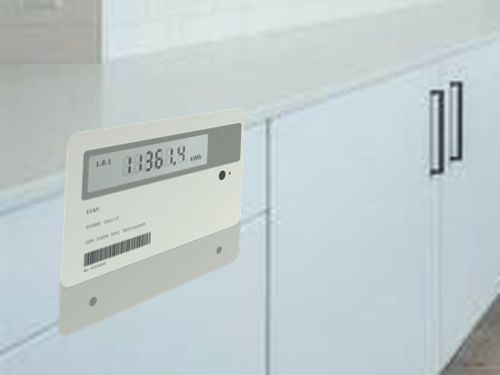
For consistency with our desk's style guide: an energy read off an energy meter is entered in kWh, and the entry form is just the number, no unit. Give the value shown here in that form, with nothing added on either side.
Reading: 11361.4
